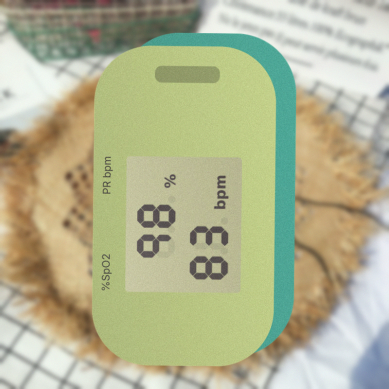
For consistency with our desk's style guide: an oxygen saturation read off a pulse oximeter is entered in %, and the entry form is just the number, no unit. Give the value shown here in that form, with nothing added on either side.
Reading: 98
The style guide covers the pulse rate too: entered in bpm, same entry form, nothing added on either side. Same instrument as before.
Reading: 83
